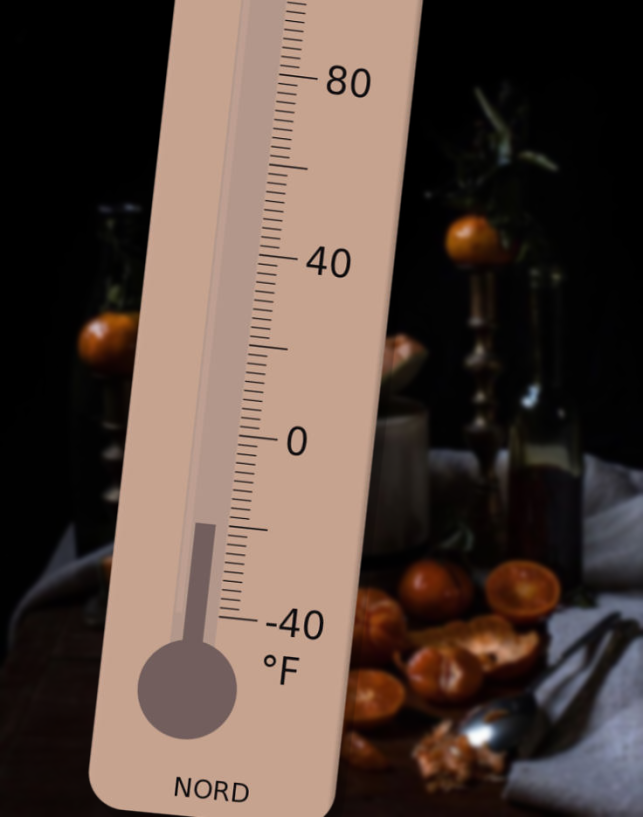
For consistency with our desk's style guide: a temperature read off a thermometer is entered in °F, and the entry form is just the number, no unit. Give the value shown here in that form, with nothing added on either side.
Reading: -20
